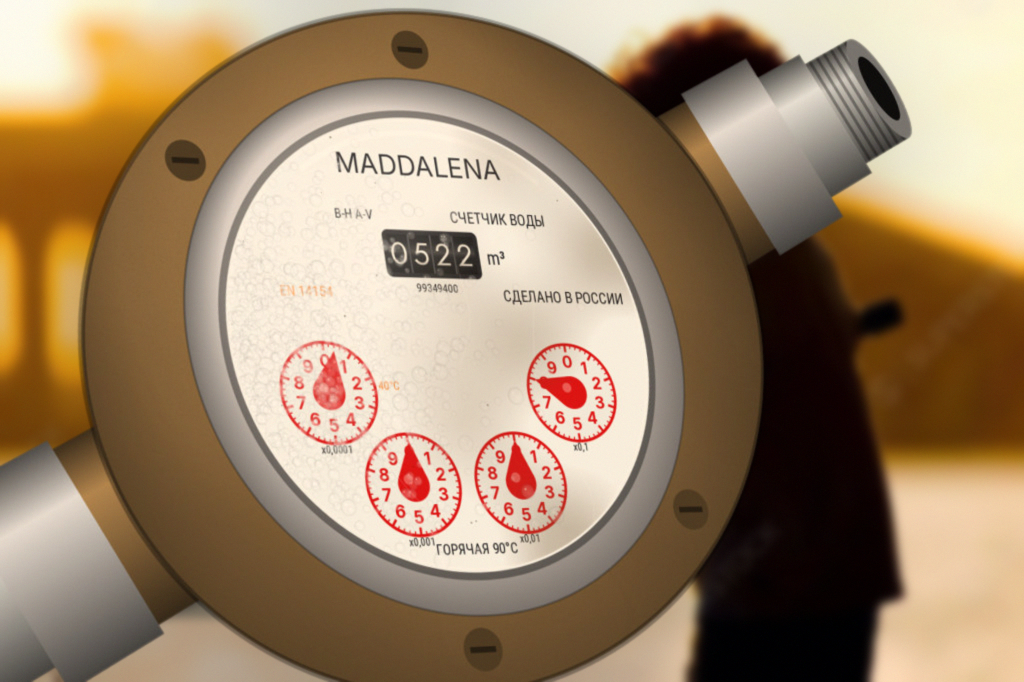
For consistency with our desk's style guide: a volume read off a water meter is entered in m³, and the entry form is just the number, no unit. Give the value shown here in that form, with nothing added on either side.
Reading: 522.8000
